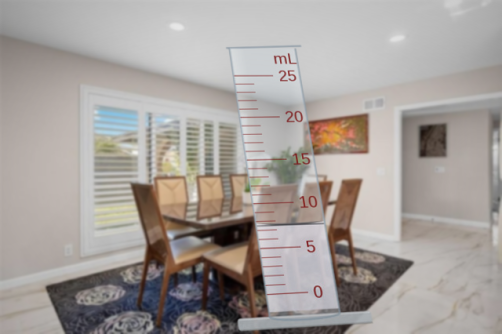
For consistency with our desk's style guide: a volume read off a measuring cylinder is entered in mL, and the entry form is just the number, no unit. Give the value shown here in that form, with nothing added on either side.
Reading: 7.5
